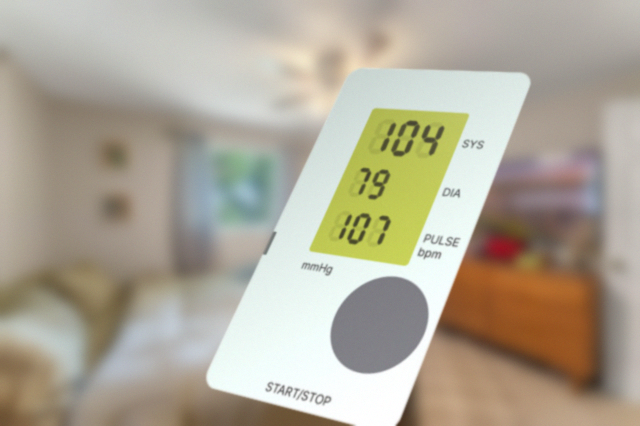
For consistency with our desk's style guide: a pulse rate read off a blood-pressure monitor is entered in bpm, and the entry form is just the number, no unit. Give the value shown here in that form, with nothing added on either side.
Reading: 107
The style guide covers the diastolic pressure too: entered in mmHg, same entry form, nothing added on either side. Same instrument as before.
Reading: 79
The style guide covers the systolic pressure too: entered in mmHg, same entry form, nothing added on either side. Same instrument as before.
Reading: 104
